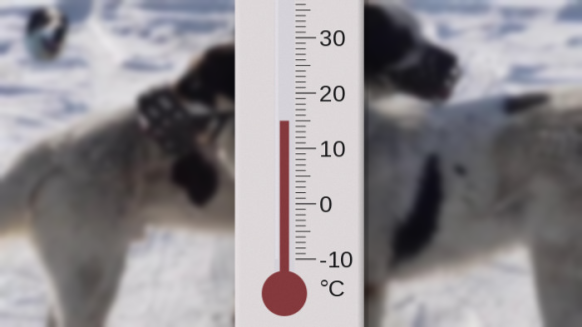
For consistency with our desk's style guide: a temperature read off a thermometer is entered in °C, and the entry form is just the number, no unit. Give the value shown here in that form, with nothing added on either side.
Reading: 15
